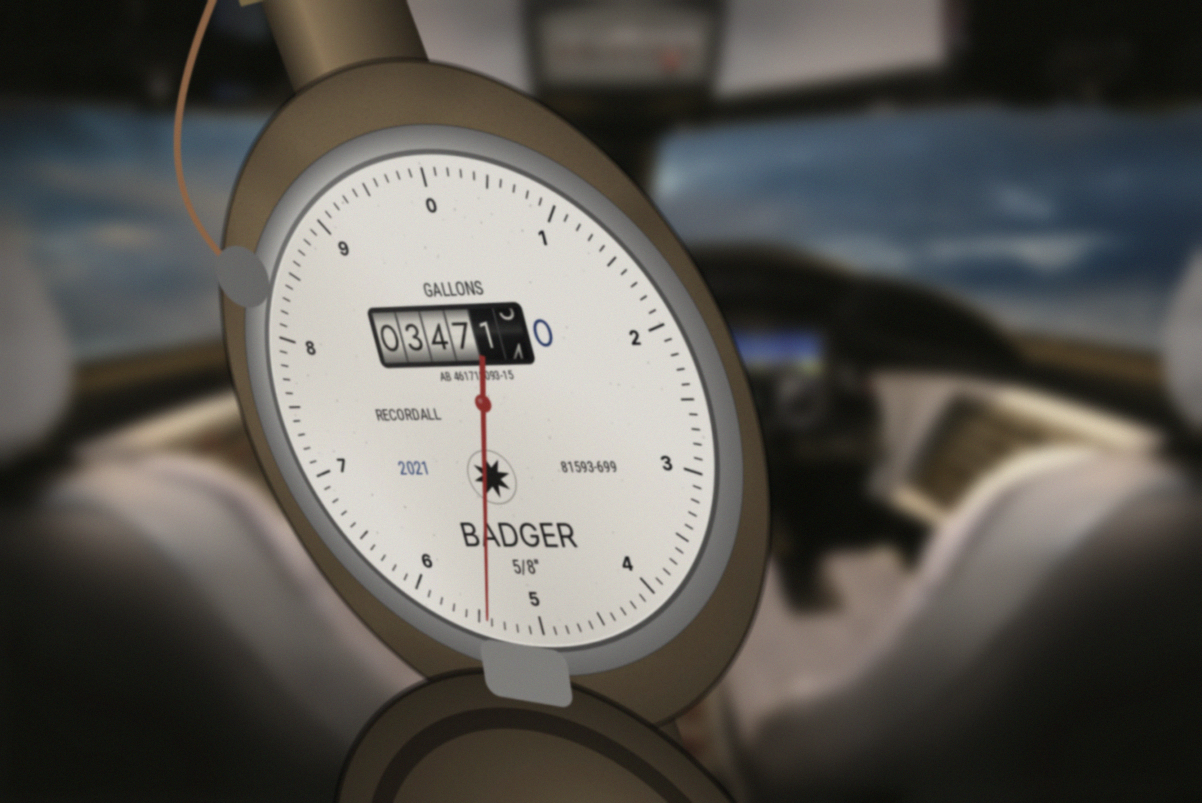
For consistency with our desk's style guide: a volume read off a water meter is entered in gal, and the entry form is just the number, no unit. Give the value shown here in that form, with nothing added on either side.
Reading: 347135.4
